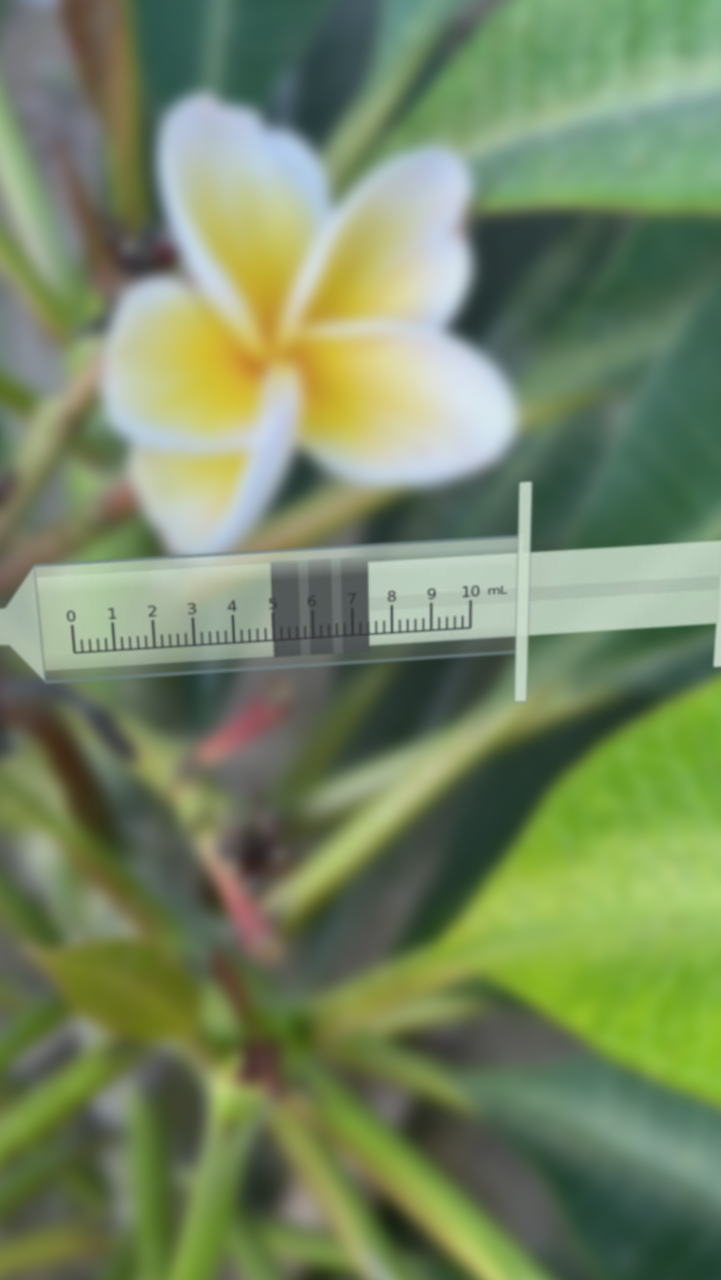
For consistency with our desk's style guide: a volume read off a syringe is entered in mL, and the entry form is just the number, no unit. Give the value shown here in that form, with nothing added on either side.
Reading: 5
